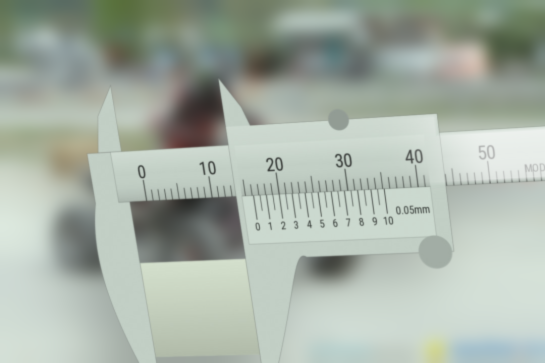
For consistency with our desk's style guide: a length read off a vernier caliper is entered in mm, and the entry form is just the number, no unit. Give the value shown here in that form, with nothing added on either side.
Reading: 16.2
